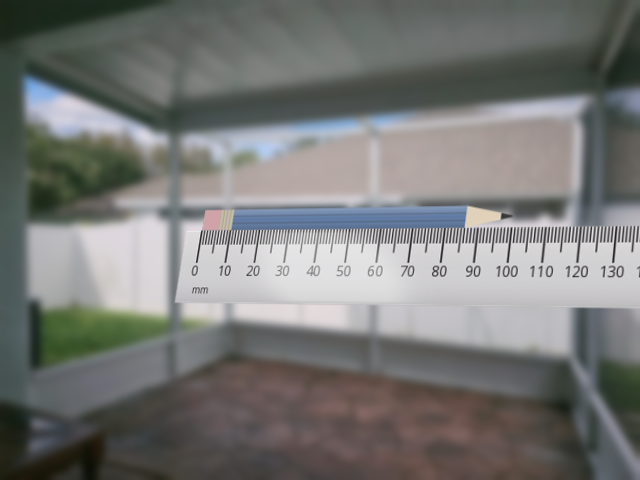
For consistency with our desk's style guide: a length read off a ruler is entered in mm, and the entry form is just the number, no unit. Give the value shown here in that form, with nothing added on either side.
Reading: 100
